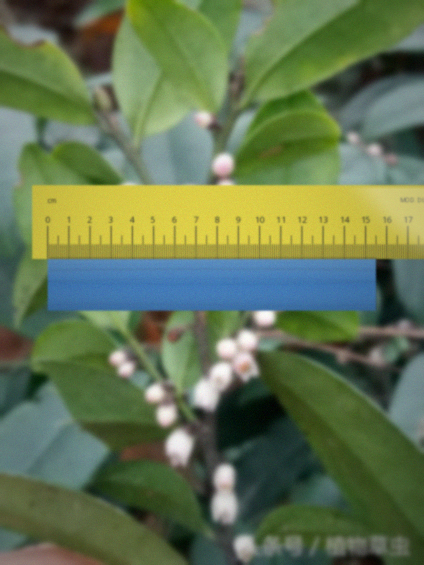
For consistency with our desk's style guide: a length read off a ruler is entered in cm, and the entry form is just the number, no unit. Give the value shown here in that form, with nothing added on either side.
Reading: 15.5
